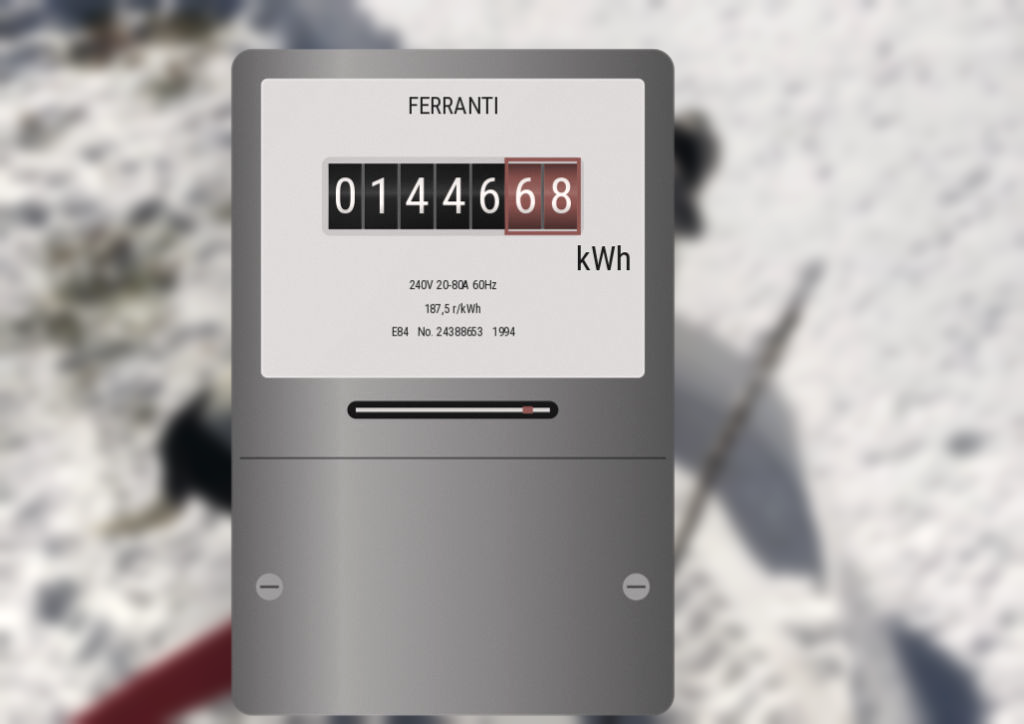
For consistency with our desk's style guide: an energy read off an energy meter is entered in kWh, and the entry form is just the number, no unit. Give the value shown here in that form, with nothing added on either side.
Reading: 1446.68
